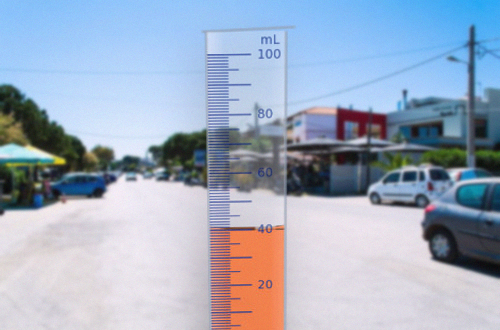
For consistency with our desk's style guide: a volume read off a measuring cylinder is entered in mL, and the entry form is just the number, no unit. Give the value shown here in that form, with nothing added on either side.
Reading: 40
